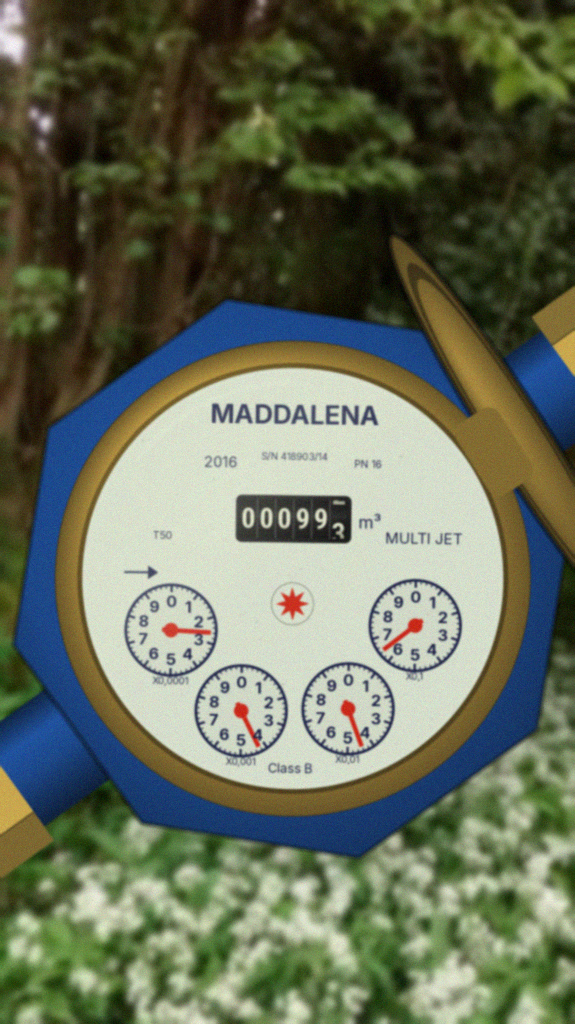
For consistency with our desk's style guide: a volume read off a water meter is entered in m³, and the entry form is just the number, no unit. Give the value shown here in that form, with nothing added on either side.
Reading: 992.6442
